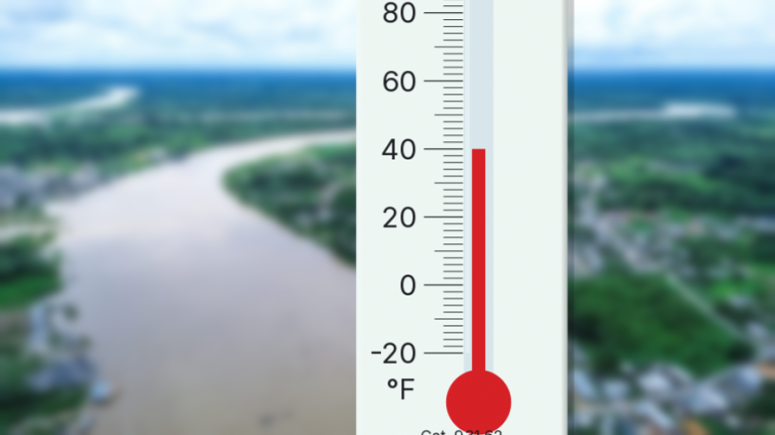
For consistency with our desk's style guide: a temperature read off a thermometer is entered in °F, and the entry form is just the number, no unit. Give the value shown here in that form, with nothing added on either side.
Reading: 40
